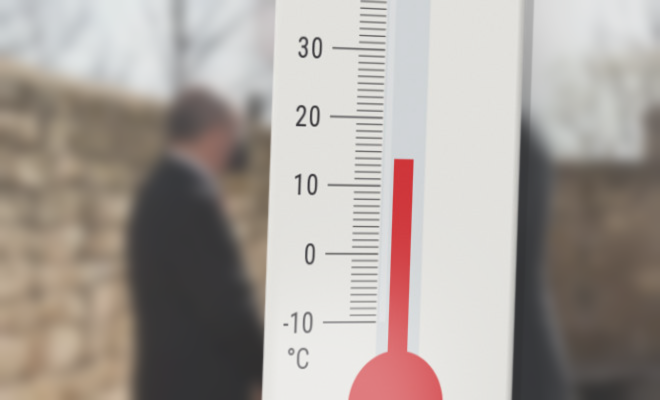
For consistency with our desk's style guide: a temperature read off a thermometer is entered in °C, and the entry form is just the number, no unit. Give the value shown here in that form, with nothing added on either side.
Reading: 14
